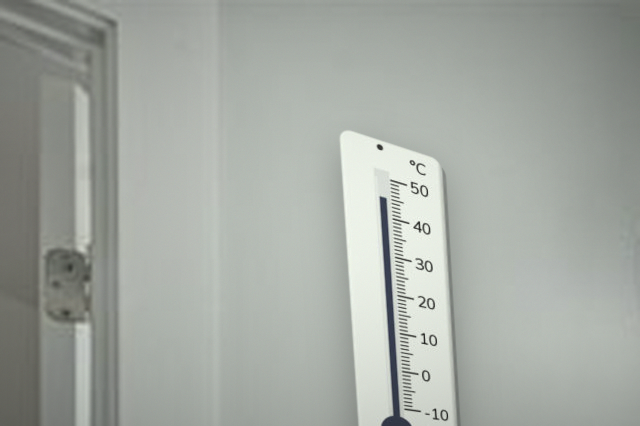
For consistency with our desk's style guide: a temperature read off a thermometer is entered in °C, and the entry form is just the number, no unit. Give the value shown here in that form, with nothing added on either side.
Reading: 45
